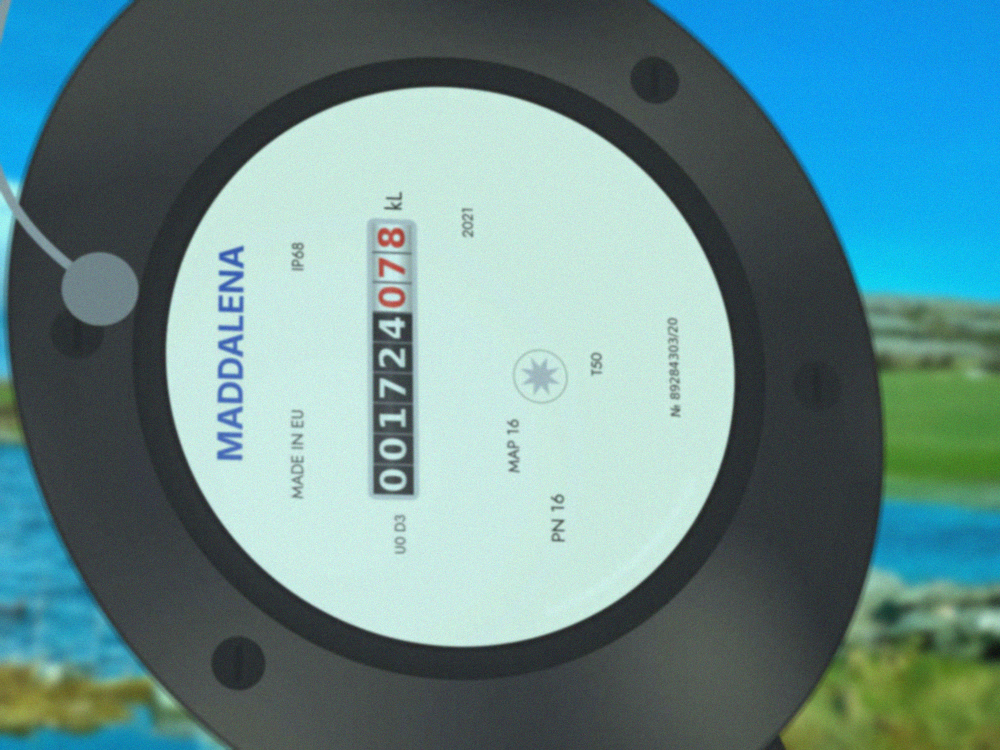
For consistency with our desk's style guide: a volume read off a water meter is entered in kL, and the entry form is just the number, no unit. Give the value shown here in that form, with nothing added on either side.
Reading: 1724.078
